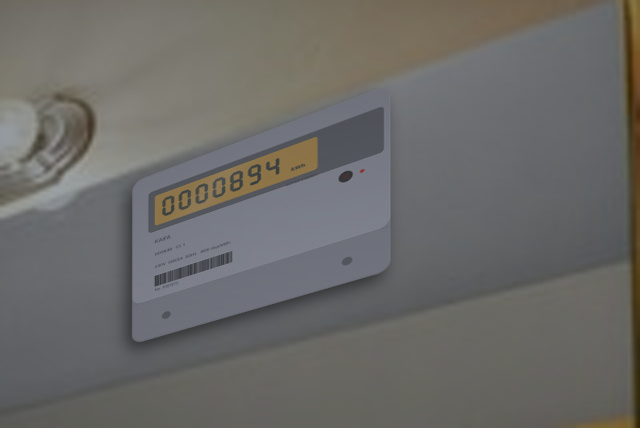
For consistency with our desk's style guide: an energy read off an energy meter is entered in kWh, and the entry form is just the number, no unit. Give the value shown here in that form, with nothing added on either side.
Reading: 894
